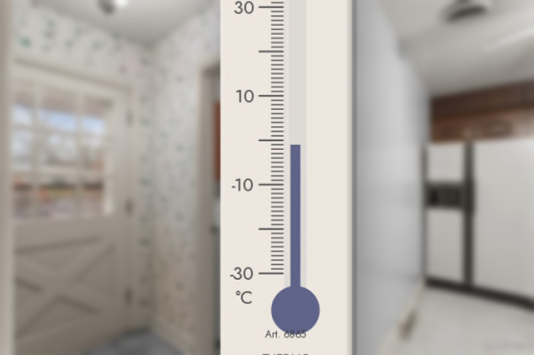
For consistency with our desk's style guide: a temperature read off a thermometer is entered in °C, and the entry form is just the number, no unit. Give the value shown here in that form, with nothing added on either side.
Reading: -1
